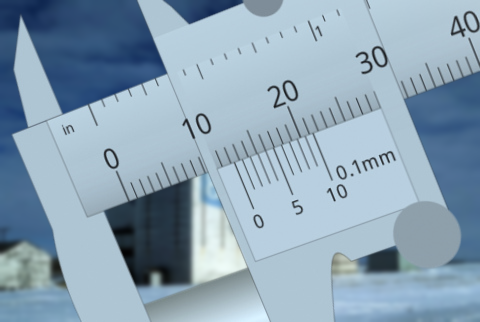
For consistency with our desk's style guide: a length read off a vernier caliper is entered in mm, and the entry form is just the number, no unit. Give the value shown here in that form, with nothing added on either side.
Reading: 12.4
